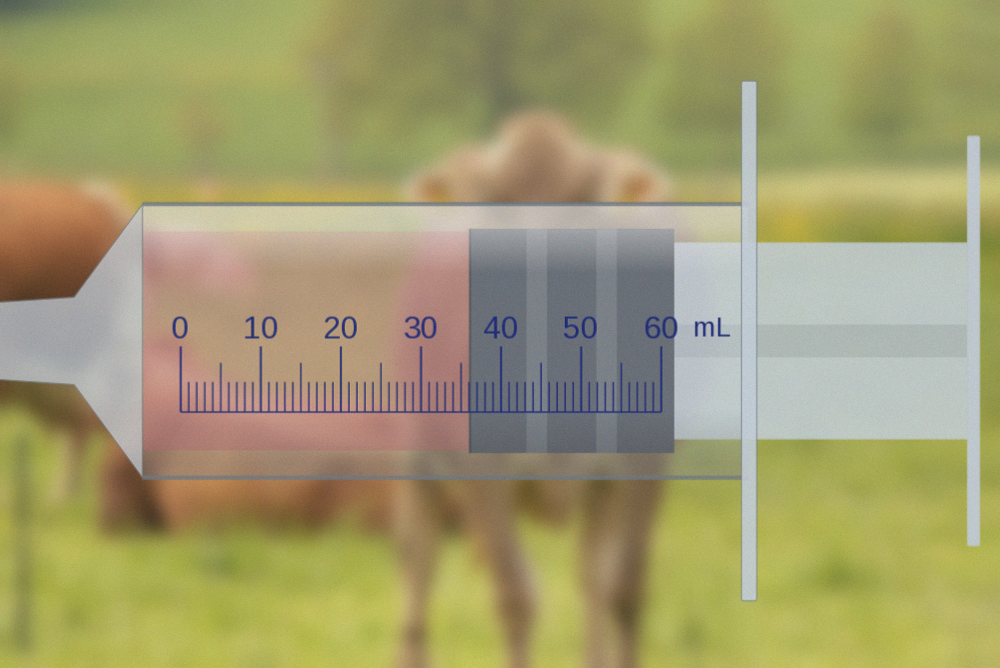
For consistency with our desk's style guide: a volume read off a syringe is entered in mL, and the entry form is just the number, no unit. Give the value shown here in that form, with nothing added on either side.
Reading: 36
